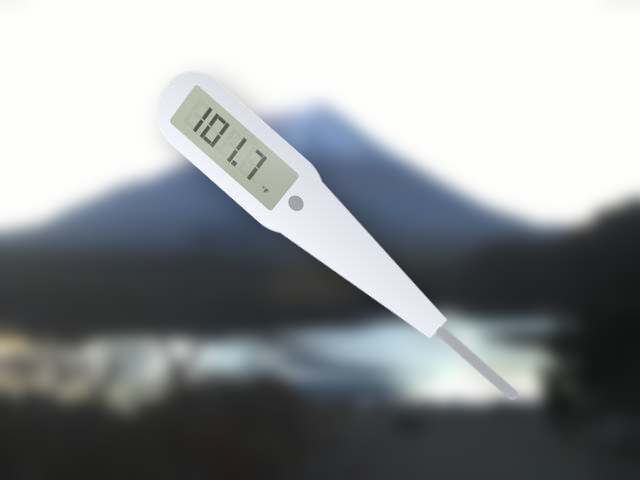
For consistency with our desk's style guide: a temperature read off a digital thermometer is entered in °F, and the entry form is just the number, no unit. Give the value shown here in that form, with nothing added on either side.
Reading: 101.7
